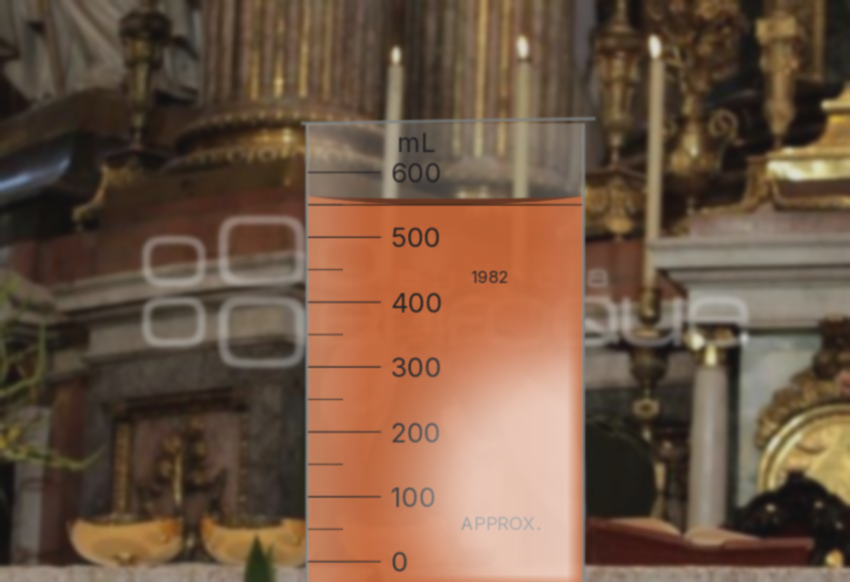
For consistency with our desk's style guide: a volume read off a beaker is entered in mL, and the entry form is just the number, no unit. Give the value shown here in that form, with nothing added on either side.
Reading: 550
